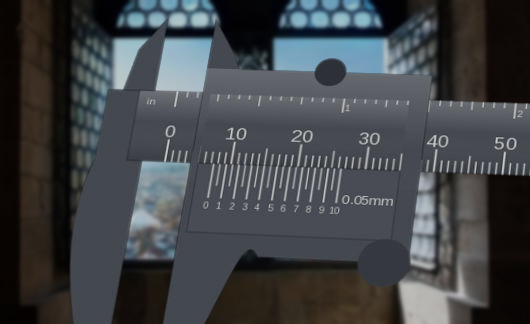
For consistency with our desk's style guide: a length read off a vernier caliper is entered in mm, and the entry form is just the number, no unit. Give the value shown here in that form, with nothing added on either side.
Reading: 7.4
